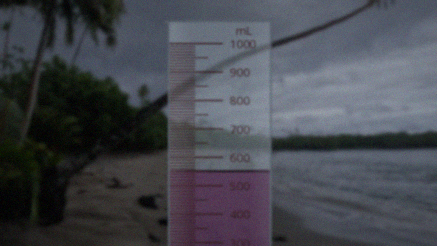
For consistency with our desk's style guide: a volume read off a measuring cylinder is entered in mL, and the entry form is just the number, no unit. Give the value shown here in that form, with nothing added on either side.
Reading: 550
